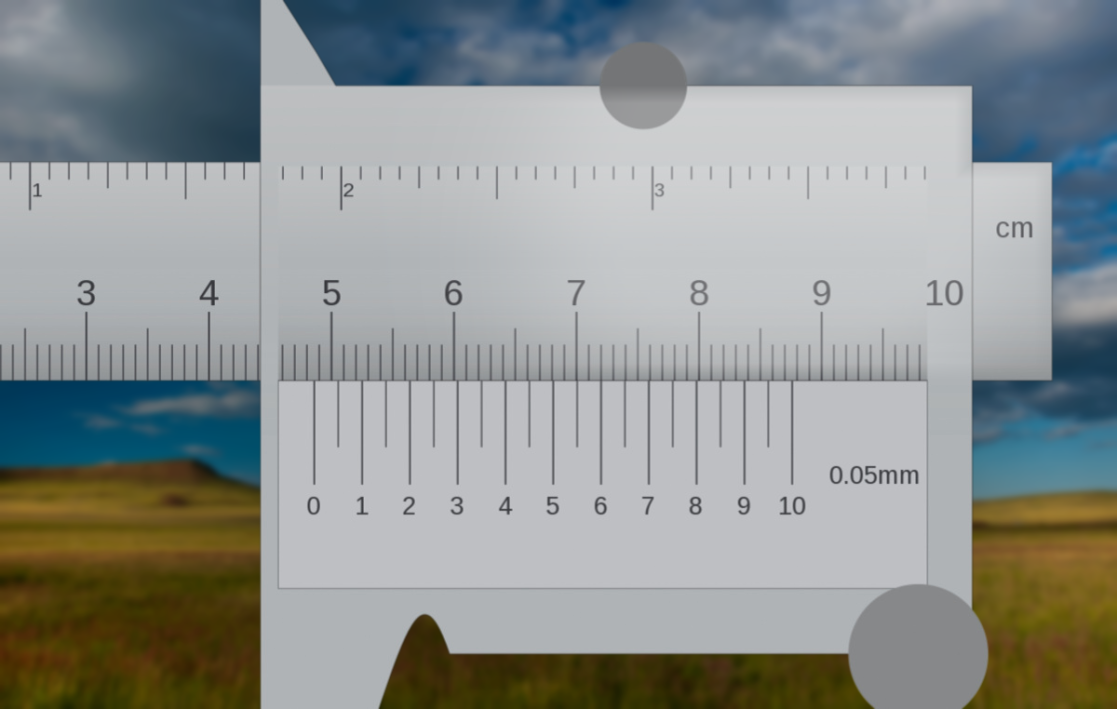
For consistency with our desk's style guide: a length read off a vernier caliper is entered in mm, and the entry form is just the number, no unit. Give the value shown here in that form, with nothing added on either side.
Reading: 48.6
